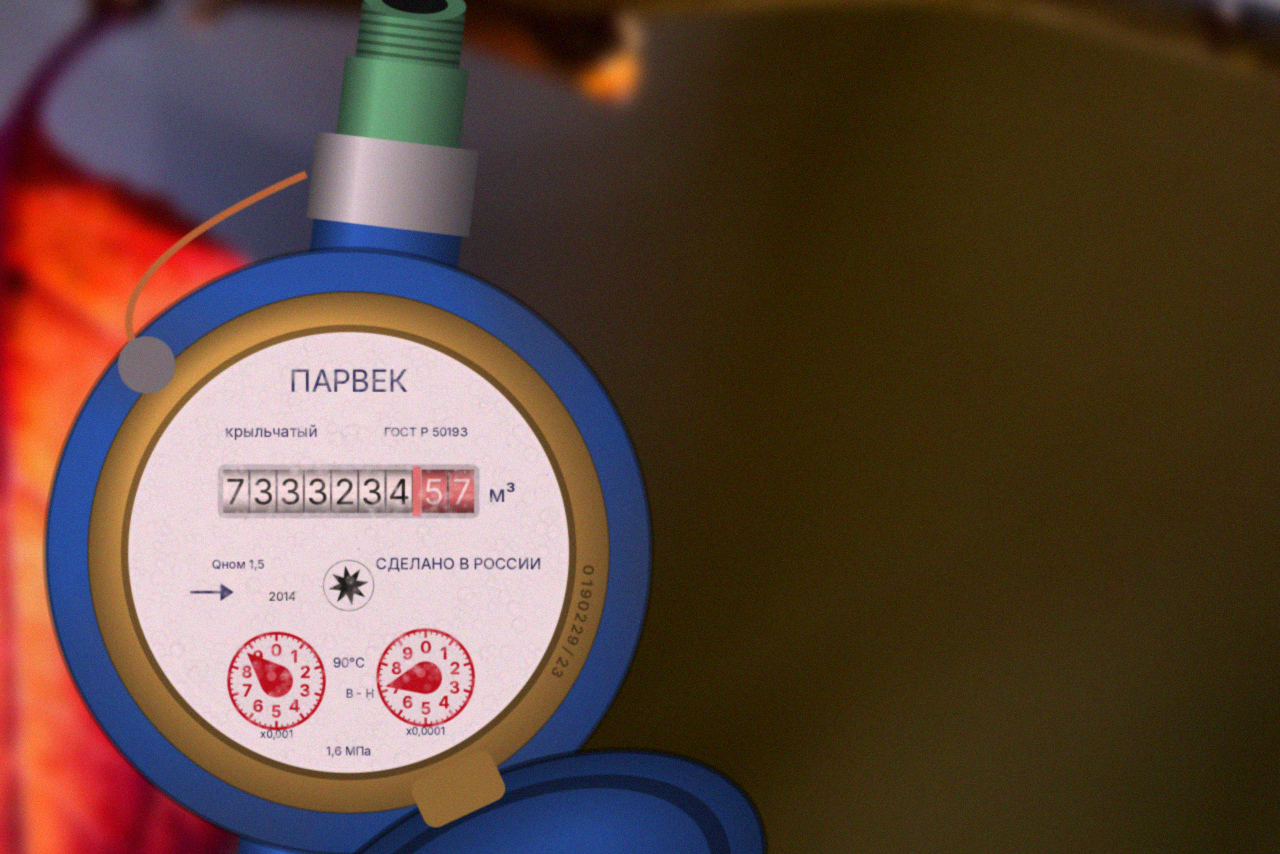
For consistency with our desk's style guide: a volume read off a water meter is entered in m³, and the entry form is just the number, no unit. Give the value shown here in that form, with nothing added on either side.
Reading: 7333234.5787
